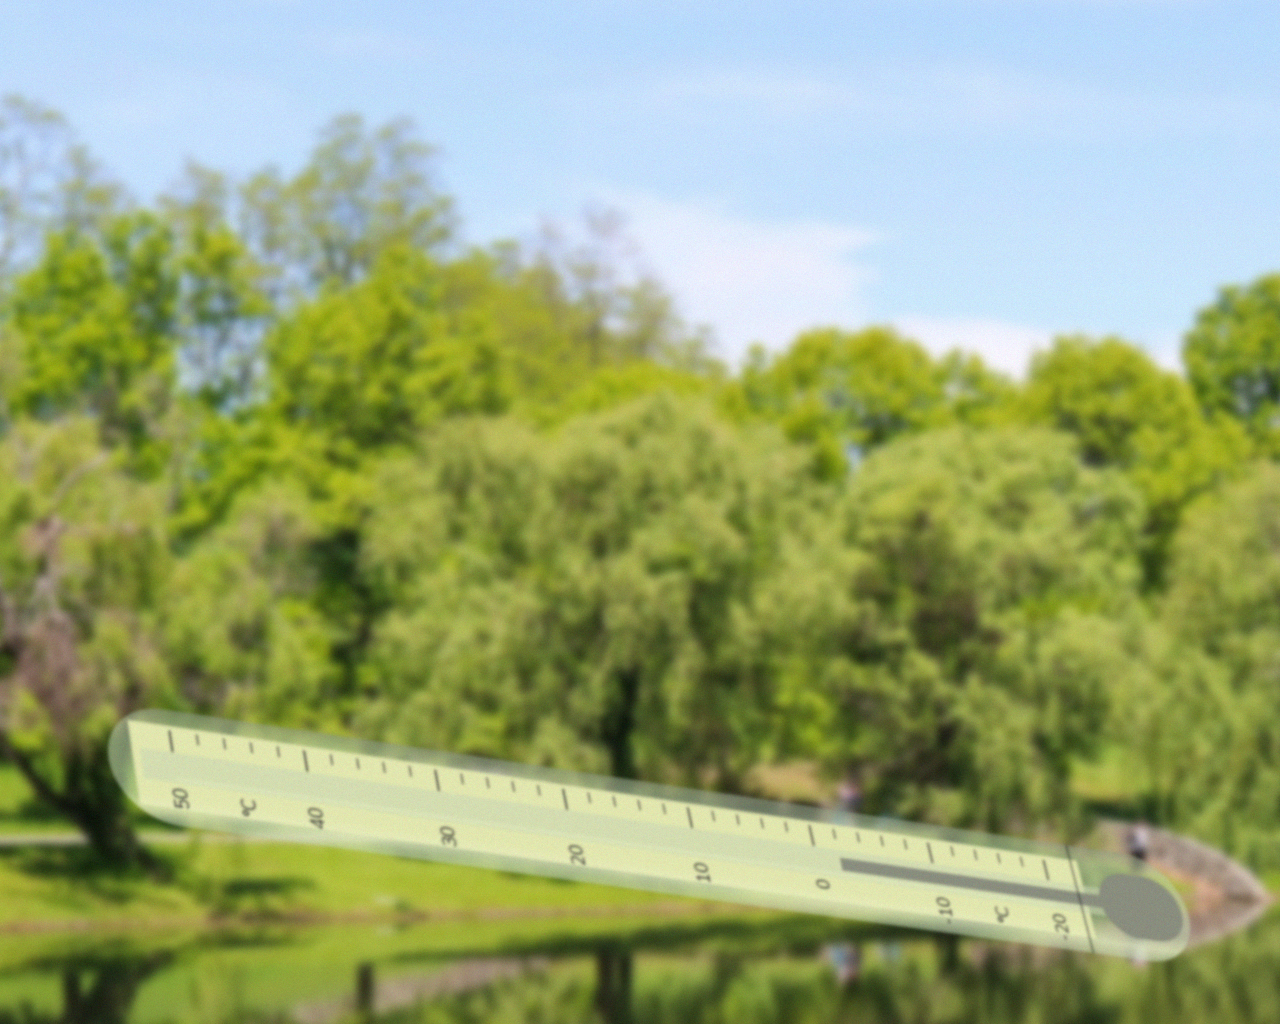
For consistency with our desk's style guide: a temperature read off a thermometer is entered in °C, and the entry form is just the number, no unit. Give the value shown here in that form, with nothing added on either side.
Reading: -2
